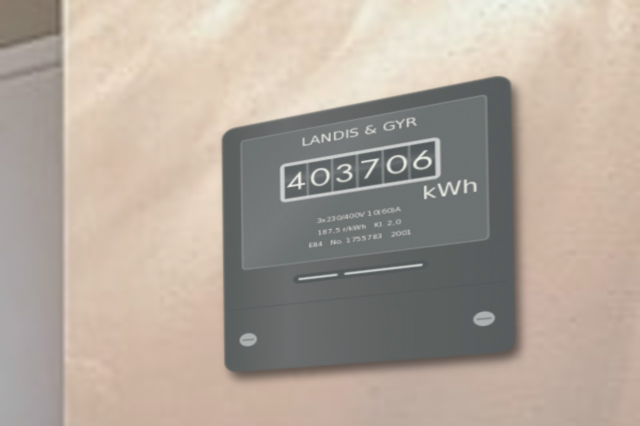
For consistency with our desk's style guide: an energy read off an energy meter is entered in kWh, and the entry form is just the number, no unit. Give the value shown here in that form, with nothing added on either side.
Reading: 403706
